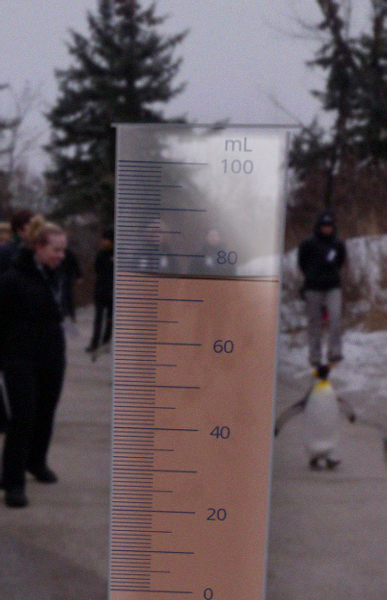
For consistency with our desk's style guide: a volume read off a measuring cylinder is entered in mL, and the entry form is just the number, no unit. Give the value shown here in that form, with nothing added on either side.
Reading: 75
